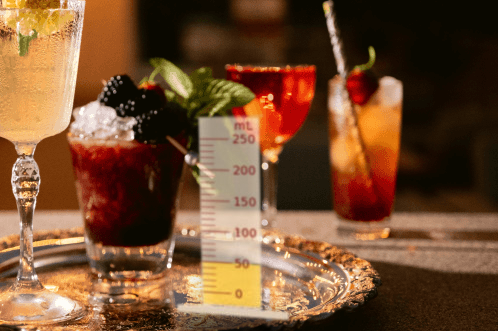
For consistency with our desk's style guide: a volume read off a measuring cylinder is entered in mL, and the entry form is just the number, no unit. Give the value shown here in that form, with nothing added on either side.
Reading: 50
